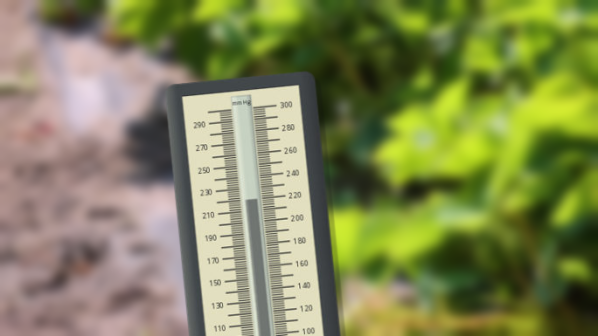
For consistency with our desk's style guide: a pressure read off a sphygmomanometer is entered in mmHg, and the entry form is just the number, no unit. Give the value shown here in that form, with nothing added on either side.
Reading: 220
